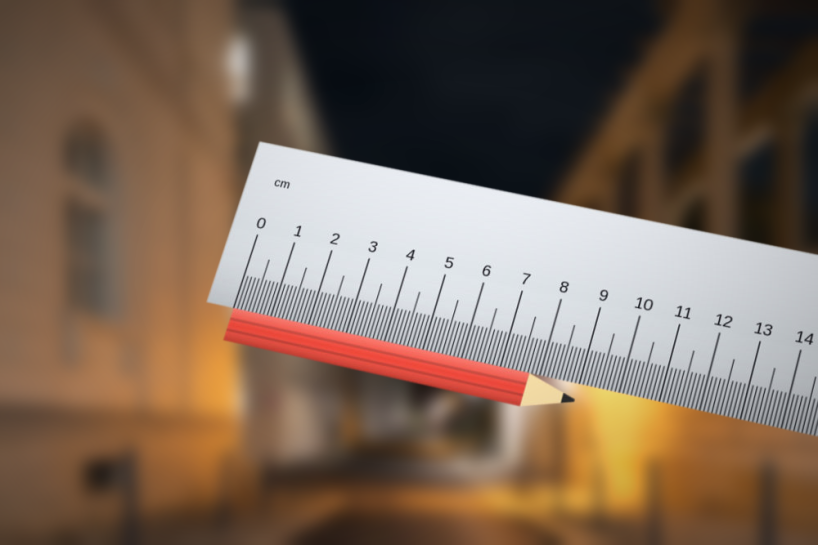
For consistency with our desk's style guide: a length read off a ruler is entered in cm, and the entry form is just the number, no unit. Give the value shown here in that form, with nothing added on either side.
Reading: 9
